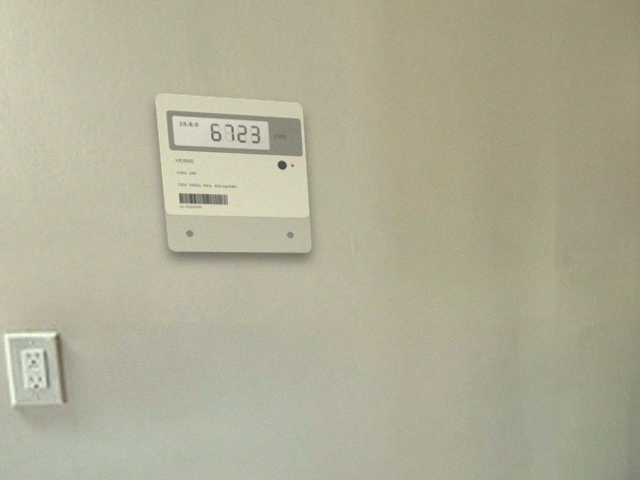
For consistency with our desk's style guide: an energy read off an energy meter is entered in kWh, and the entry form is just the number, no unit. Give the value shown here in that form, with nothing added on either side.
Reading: 6723
